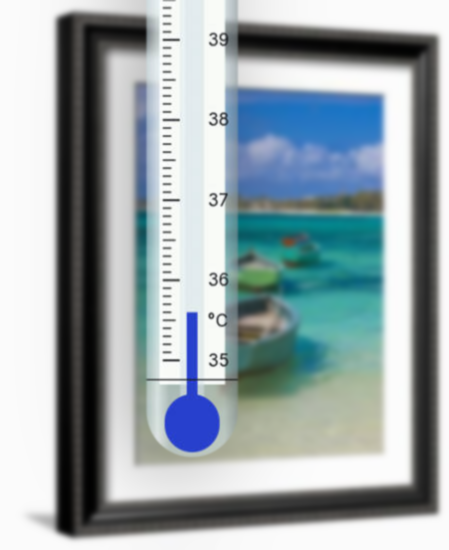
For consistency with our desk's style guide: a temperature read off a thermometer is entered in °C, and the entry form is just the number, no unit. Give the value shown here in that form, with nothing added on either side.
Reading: 35.6
